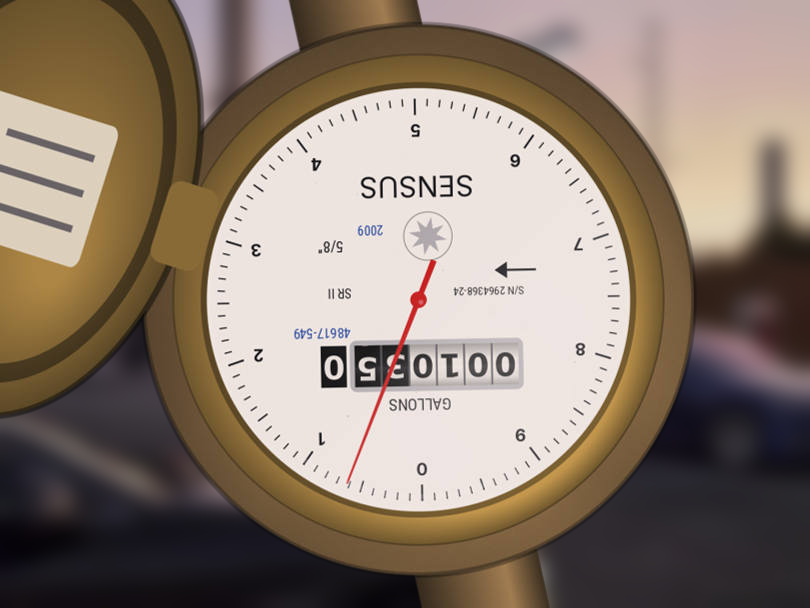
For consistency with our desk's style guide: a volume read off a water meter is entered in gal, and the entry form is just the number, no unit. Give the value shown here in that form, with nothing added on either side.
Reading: 10350.6
